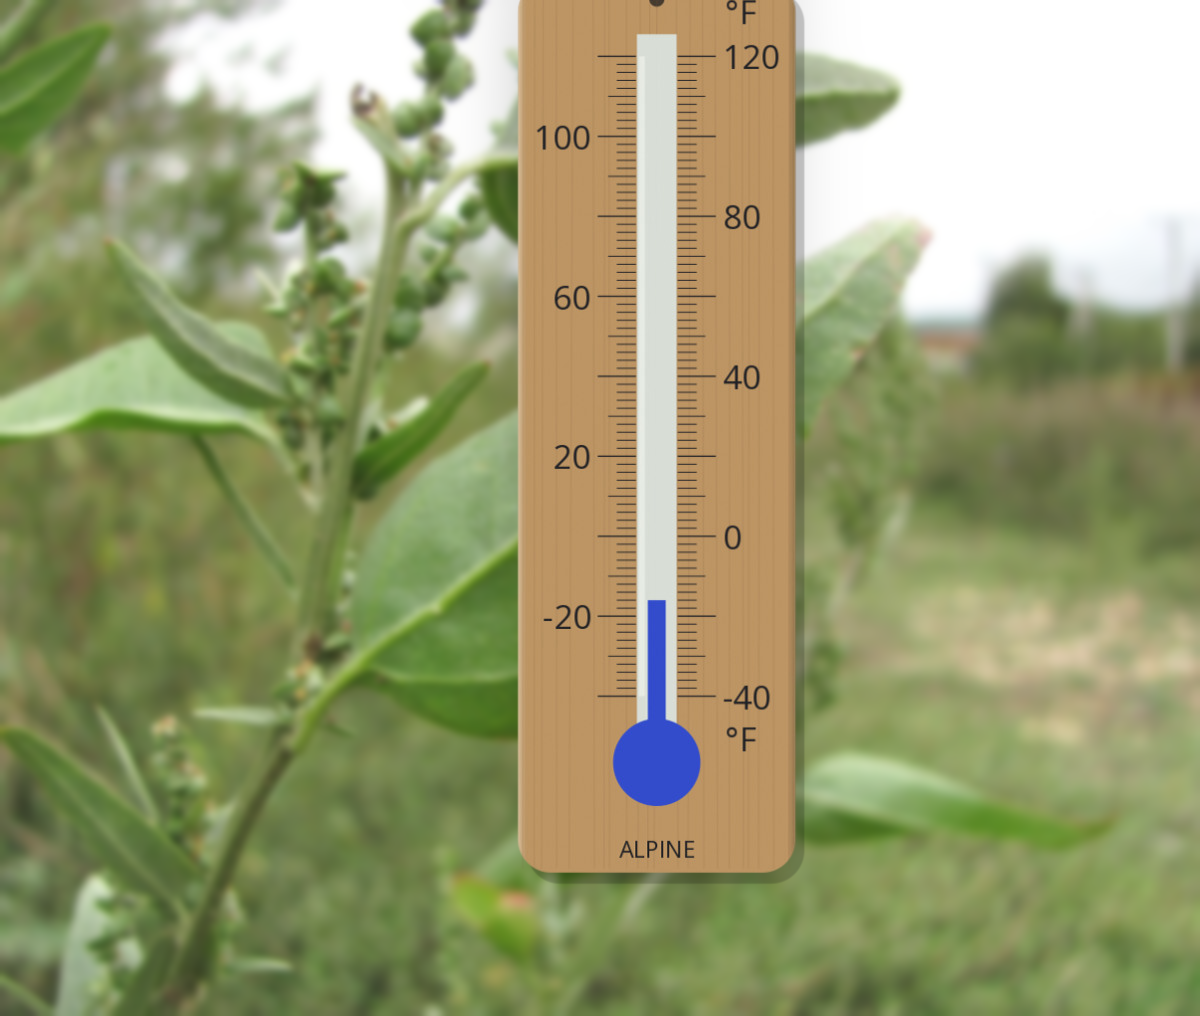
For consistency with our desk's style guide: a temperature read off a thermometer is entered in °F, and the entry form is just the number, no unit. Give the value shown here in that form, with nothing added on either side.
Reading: -16
